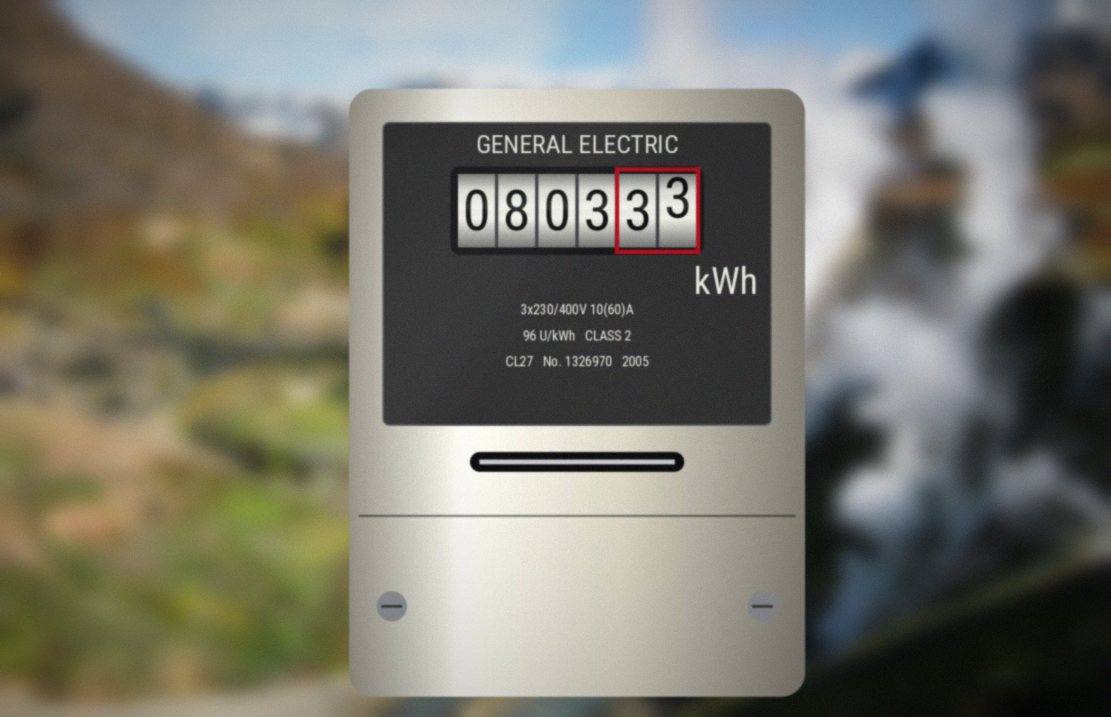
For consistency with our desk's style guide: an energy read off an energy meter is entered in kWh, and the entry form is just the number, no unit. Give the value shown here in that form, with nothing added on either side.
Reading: 803.33
